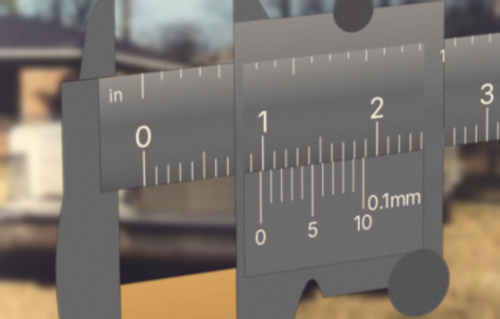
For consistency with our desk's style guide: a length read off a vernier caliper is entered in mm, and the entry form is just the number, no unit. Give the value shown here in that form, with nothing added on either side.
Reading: 9.8
